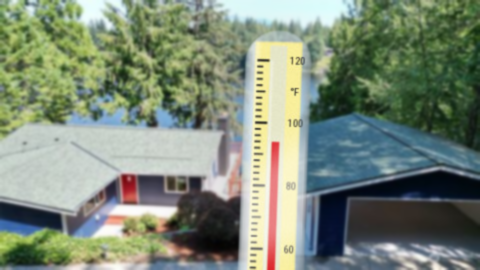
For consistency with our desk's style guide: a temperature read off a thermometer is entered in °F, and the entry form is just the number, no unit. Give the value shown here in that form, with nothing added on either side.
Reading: 94
